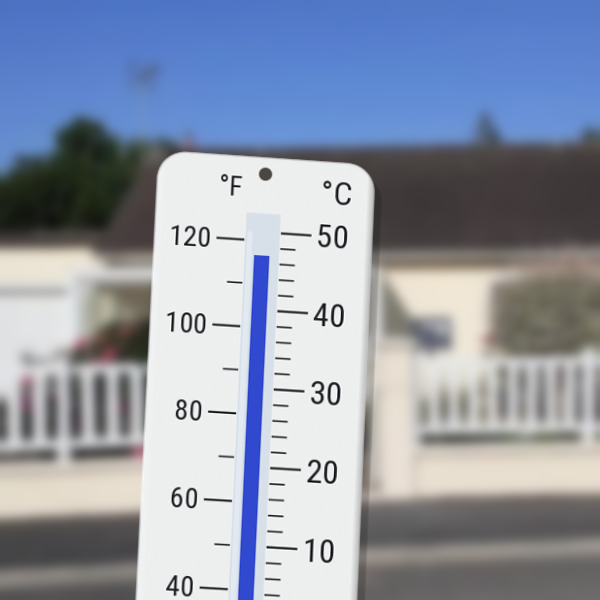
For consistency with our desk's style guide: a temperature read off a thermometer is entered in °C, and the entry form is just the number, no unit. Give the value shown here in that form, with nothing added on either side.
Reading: 47
